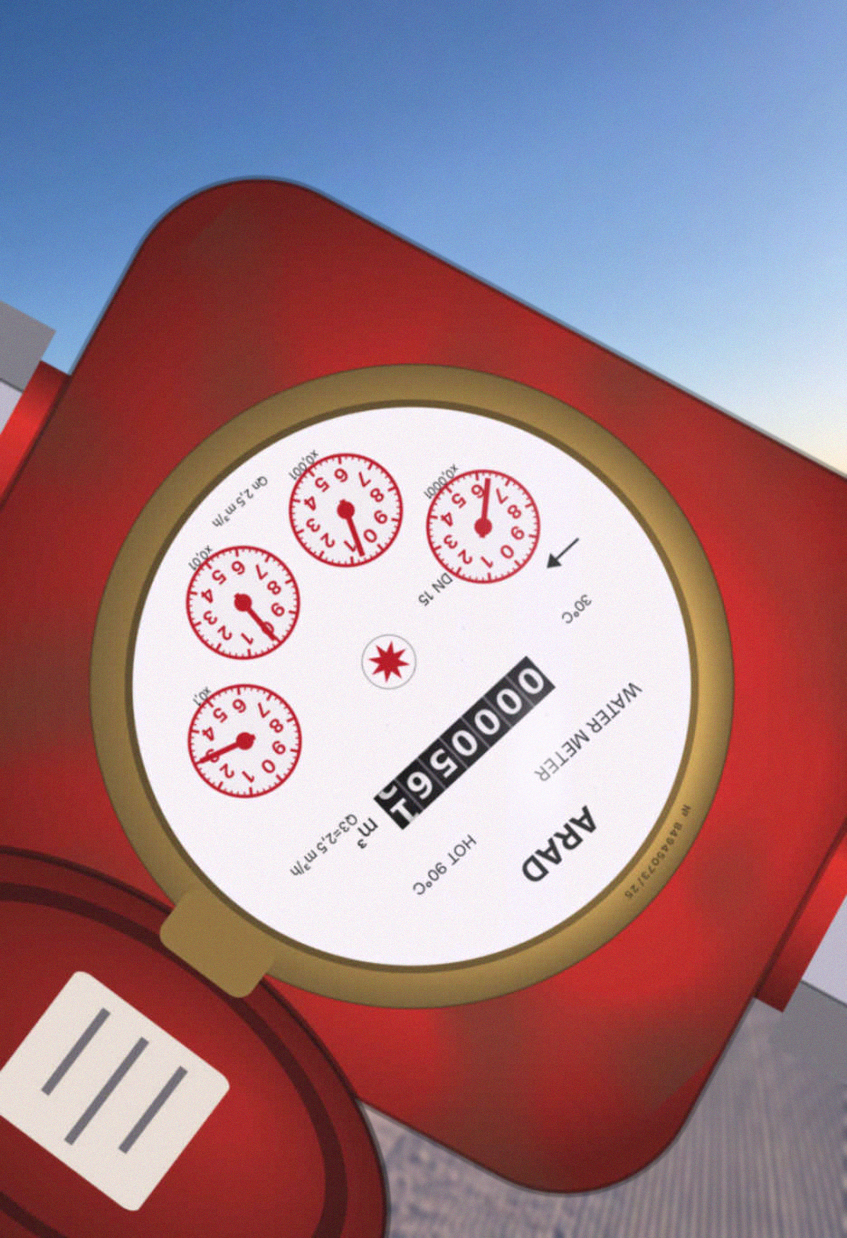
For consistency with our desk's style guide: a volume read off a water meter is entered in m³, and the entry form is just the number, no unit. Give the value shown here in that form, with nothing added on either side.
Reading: 561.3006
